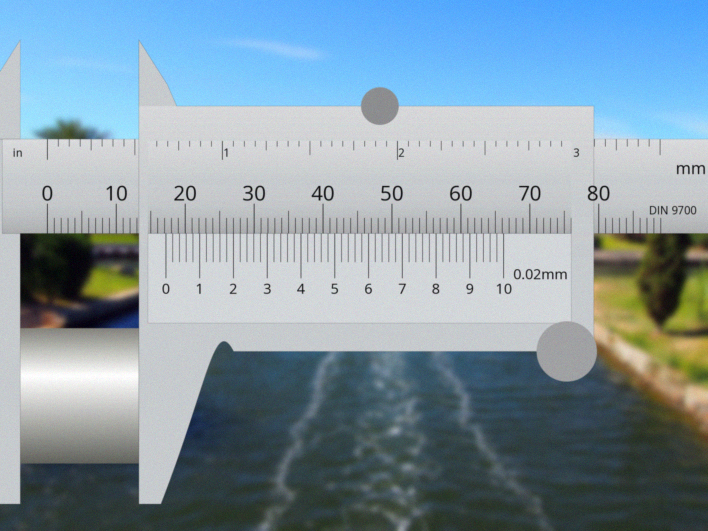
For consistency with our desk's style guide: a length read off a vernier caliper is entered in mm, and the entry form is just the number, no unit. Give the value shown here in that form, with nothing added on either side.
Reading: 17.2
